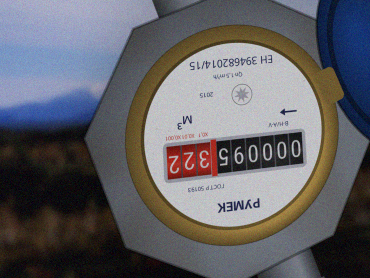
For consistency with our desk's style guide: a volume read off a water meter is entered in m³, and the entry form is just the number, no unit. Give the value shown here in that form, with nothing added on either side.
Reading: 95.322
